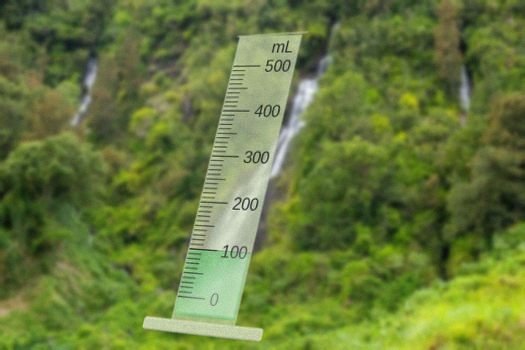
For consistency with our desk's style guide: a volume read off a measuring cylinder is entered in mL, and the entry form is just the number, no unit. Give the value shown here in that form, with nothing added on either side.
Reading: 100
